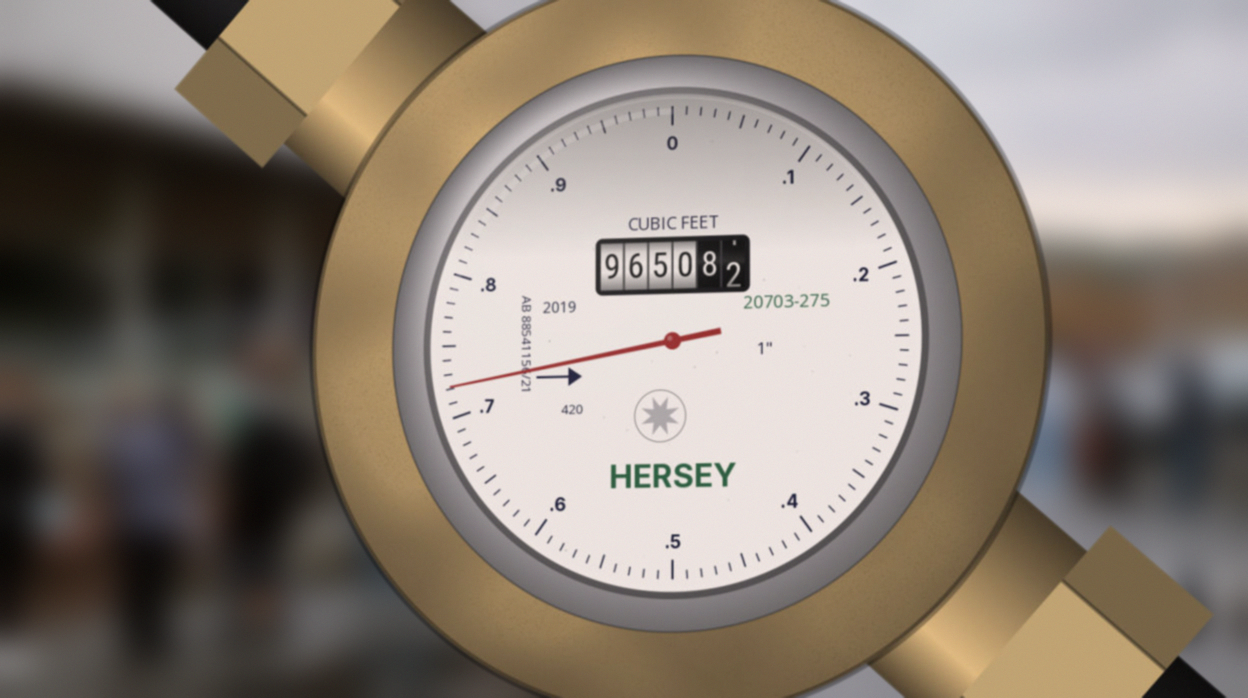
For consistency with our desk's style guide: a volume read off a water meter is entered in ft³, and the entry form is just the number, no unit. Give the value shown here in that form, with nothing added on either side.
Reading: 965081.72
